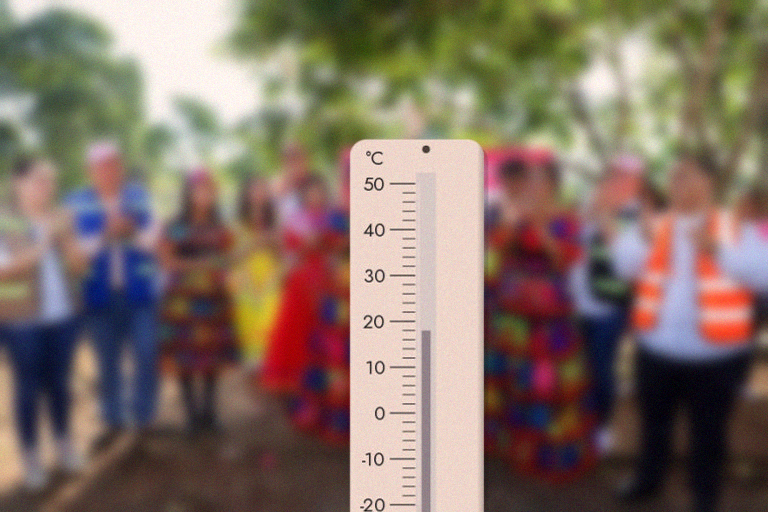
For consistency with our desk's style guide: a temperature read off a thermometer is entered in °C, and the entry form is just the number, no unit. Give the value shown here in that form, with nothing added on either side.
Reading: 18
